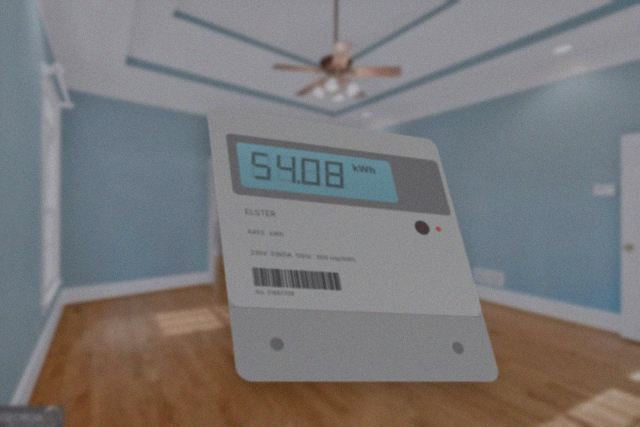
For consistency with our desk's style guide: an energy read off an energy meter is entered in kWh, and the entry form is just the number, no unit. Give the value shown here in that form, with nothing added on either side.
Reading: 54.08
